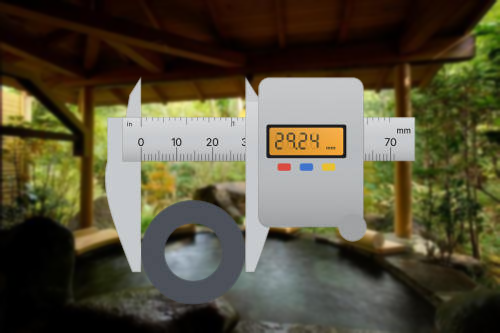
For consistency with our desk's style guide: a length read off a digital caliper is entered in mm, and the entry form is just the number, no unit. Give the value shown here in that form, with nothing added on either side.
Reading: 29.24
